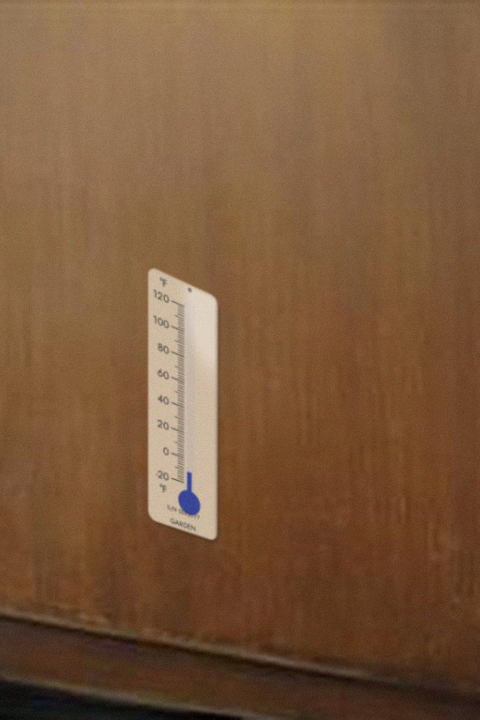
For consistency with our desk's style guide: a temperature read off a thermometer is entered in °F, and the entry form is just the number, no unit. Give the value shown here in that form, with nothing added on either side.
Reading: -10
